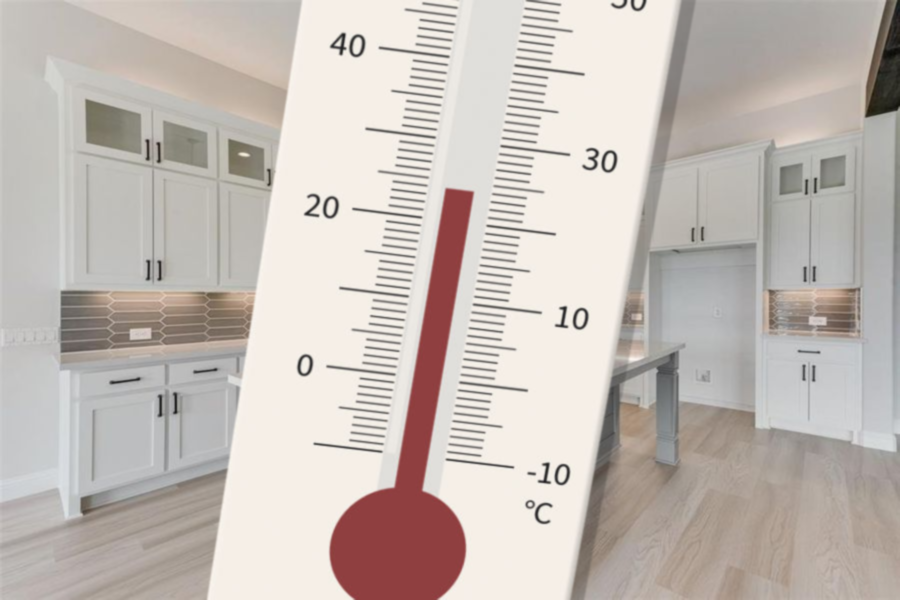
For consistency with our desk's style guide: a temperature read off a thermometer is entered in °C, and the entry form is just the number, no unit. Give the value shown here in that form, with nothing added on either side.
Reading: 24
